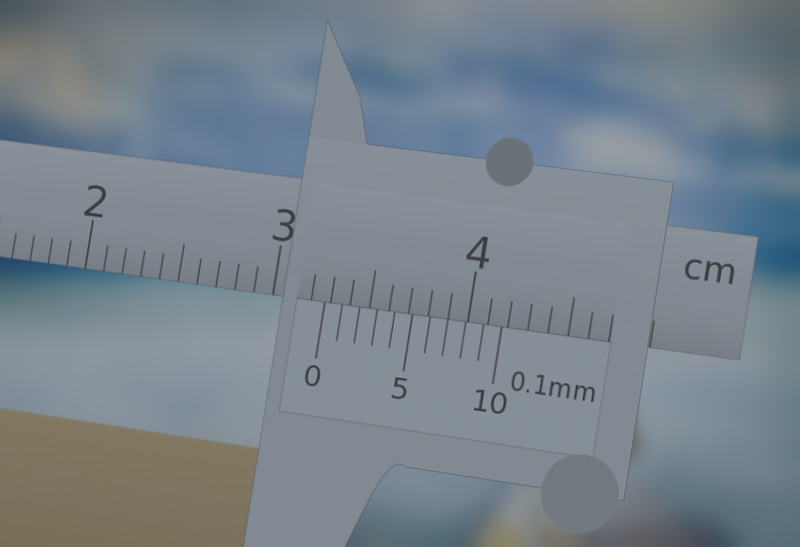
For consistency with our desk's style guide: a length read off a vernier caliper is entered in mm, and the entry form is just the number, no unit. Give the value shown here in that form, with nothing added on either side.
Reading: 32.7
